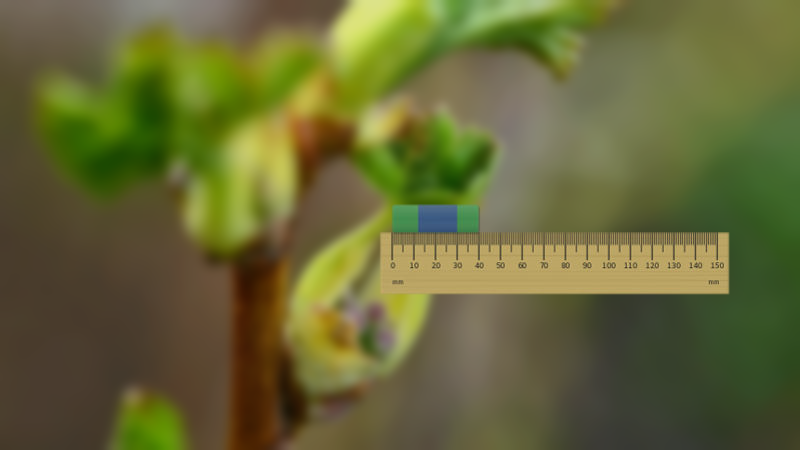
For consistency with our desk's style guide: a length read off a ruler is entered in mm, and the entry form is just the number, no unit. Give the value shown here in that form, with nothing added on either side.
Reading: 40
